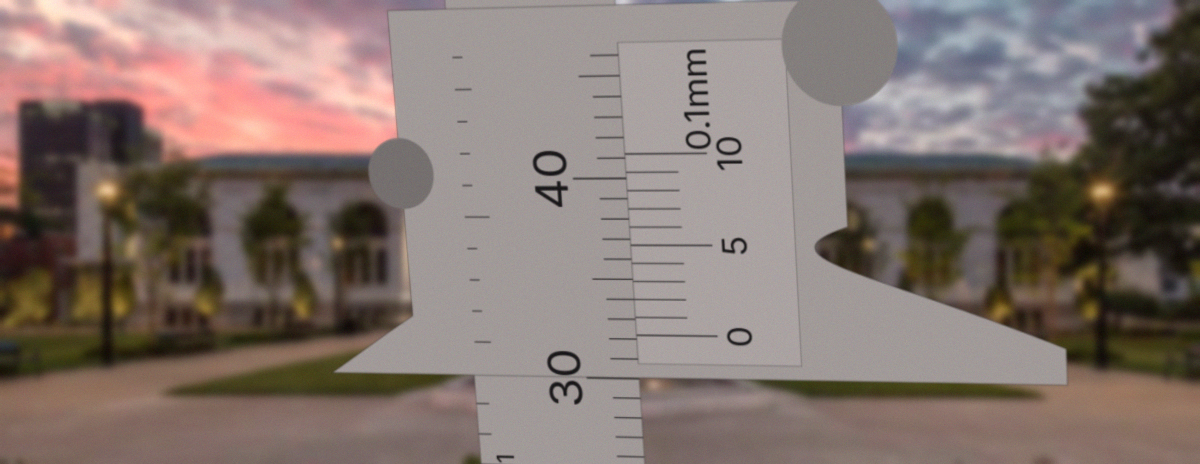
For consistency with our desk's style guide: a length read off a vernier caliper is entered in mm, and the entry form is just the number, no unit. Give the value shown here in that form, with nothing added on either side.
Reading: 32.2
